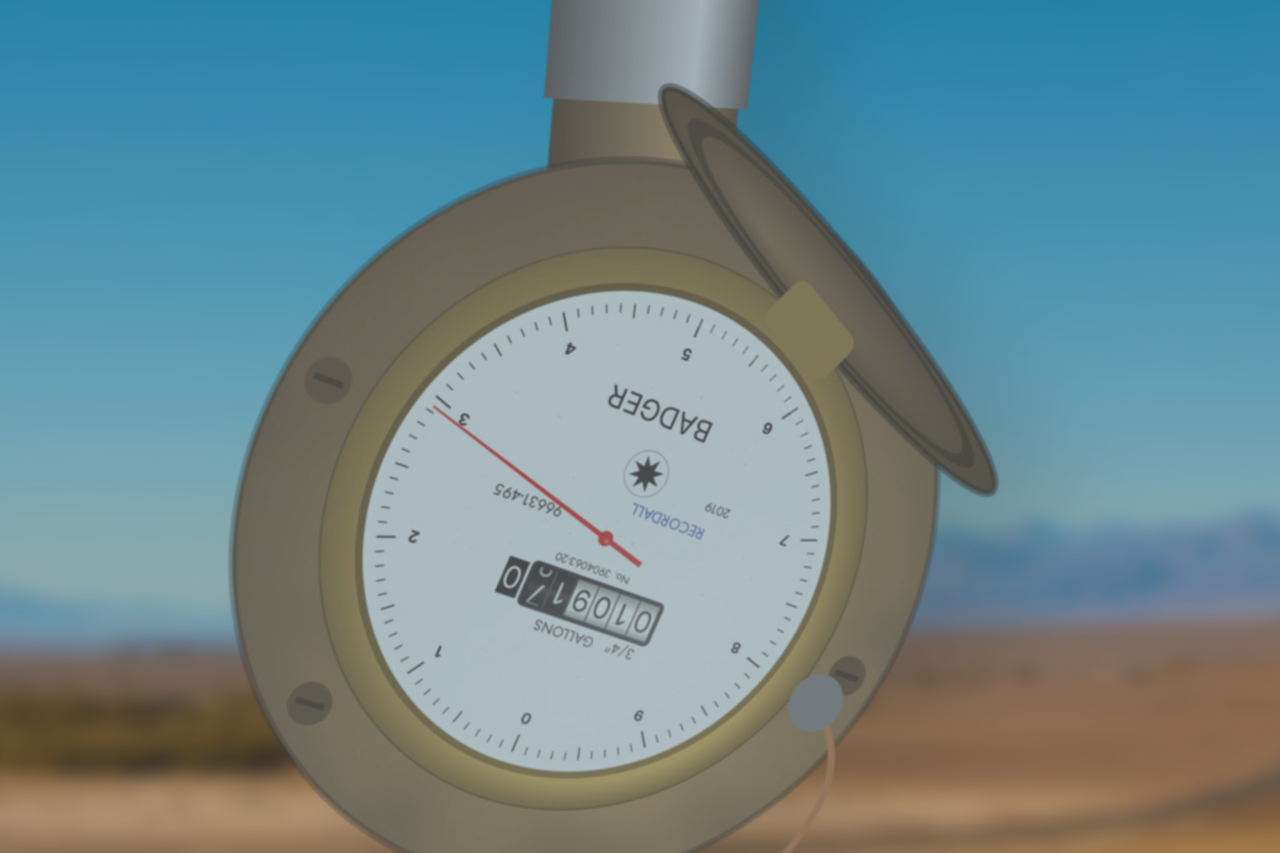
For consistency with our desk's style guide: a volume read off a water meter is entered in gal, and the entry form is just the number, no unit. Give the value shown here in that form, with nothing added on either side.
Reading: 109172.9
